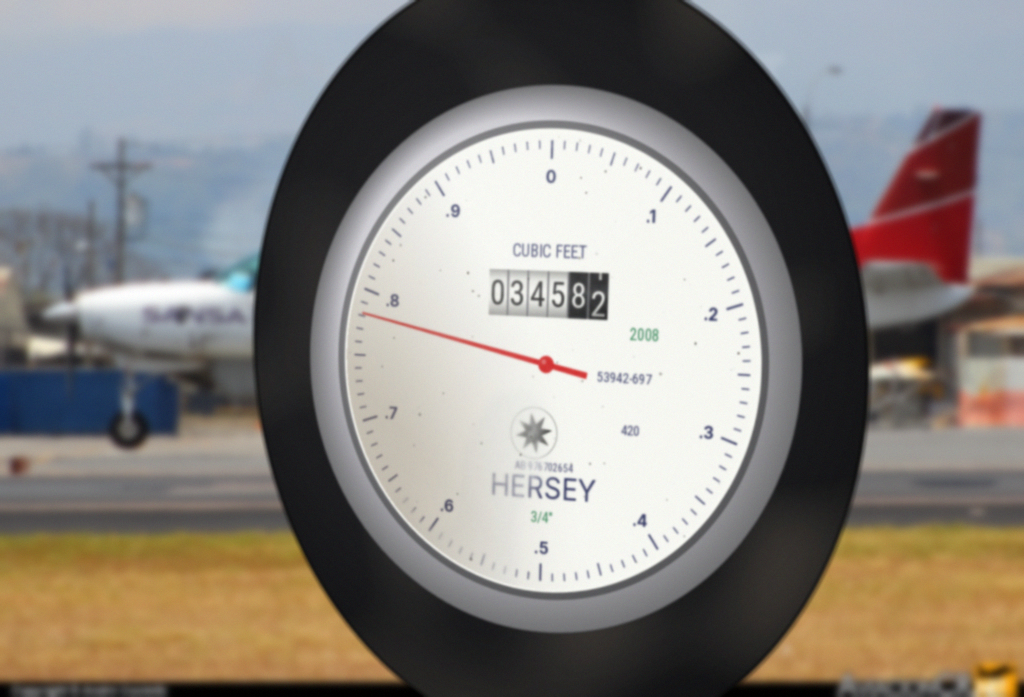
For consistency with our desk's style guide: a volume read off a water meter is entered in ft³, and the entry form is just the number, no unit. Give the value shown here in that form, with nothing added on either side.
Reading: 34581.78
